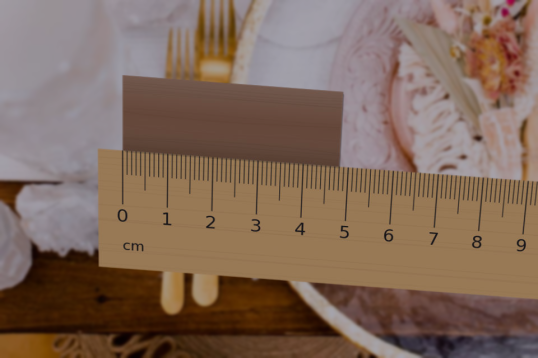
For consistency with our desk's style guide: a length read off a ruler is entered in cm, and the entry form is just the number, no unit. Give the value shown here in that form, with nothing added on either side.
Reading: 4.8
